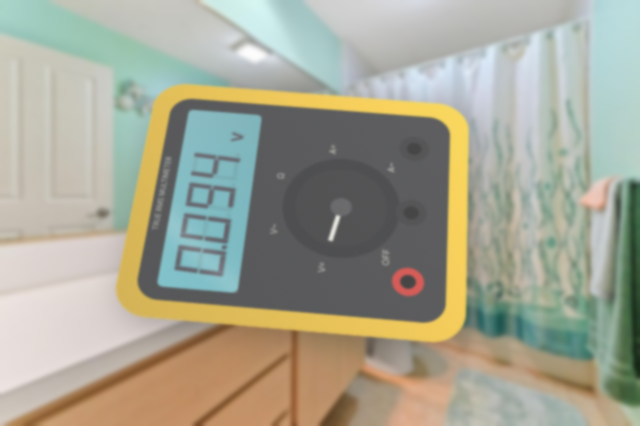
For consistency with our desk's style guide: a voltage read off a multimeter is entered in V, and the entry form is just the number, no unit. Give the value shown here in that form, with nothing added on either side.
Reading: 0.094
